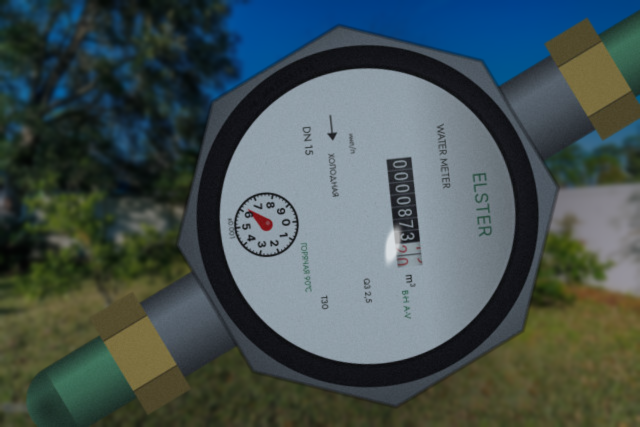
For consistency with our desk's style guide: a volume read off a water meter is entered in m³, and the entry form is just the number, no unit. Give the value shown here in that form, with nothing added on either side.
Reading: 873.196
